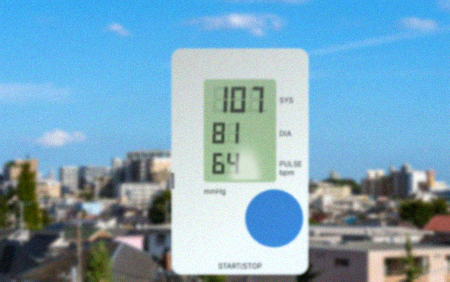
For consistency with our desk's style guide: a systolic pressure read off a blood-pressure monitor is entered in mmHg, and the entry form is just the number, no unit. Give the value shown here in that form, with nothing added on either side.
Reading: 107
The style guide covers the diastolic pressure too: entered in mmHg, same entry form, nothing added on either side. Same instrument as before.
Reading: 81
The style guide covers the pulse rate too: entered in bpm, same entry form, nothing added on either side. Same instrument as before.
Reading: 64
